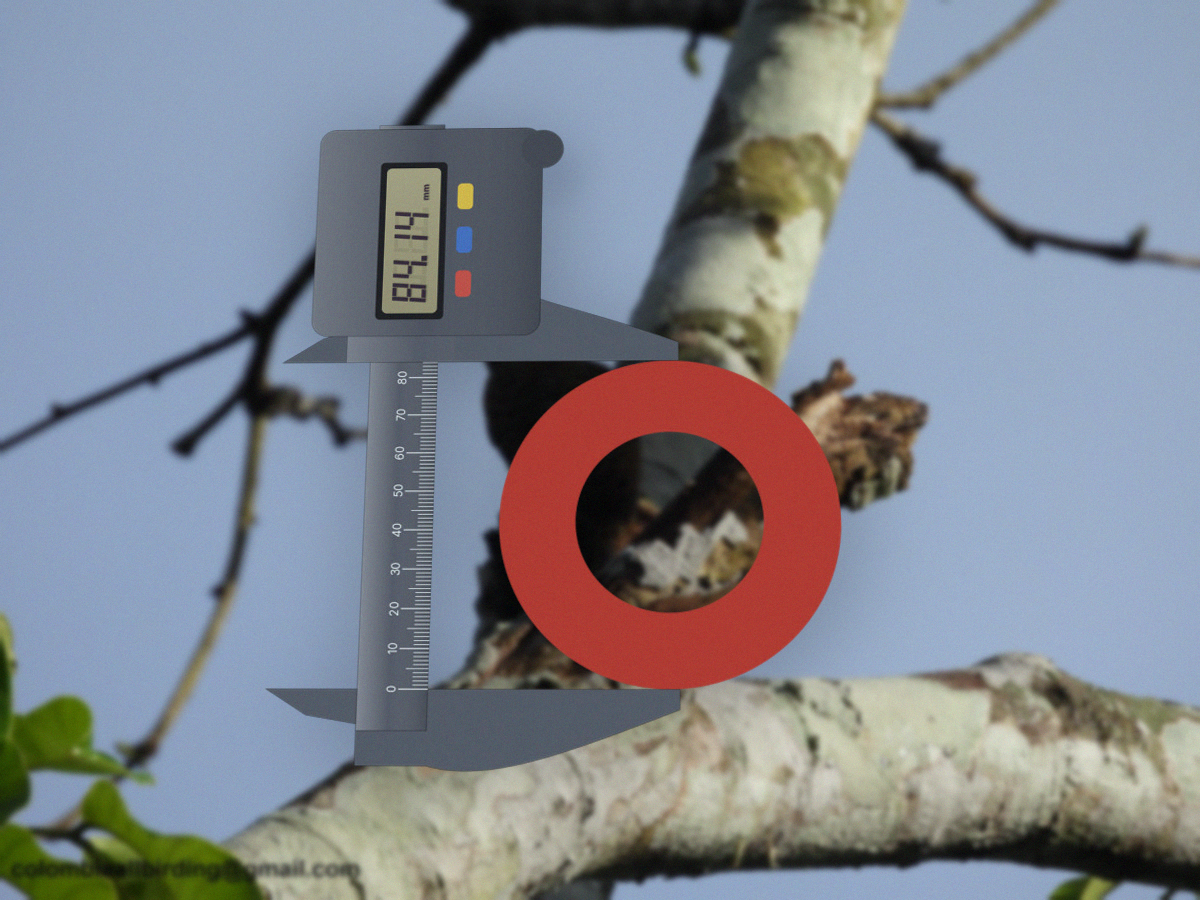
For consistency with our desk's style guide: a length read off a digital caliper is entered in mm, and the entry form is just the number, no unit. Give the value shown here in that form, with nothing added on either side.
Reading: 84.14
